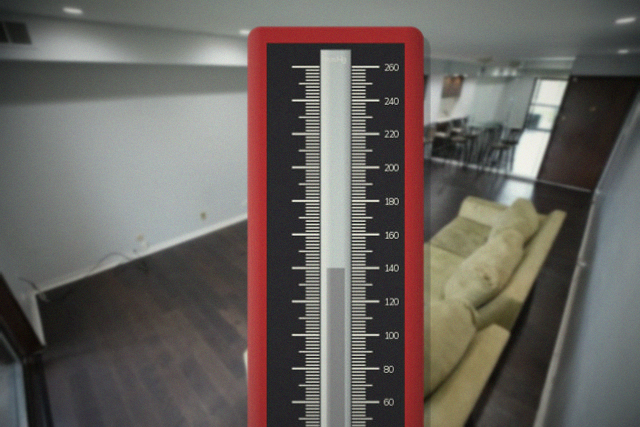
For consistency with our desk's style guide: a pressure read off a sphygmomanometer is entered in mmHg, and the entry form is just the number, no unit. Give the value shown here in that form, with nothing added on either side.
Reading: 140
